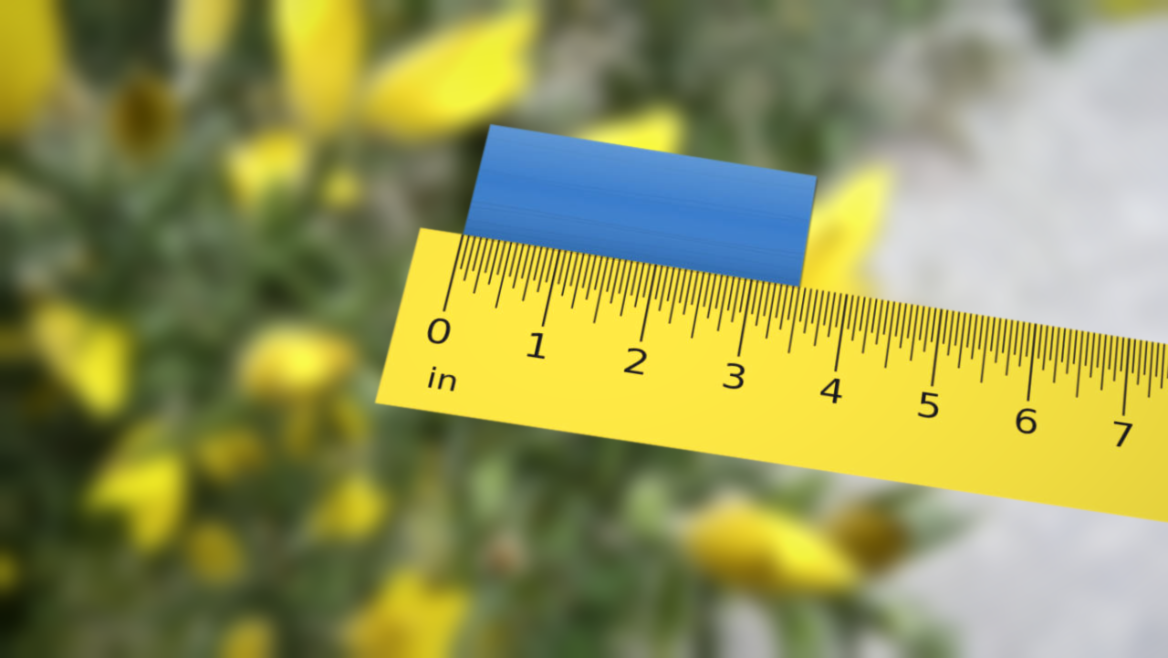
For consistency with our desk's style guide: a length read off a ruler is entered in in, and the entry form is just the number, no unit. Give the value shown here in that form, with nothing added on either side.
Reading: 3.5
